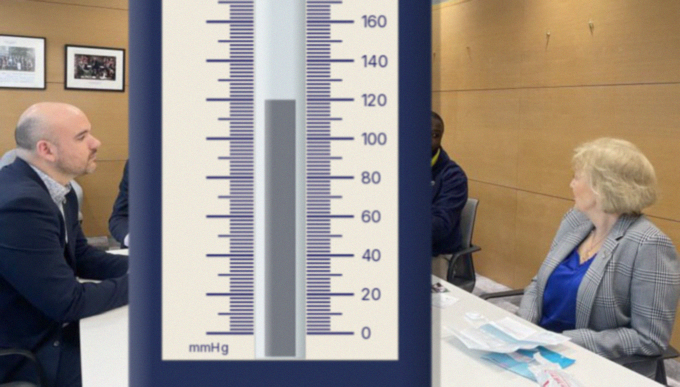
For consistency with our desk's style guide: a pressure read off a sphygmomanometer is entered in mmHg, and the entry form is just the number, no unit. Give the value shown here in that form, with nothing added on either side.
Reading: 120
